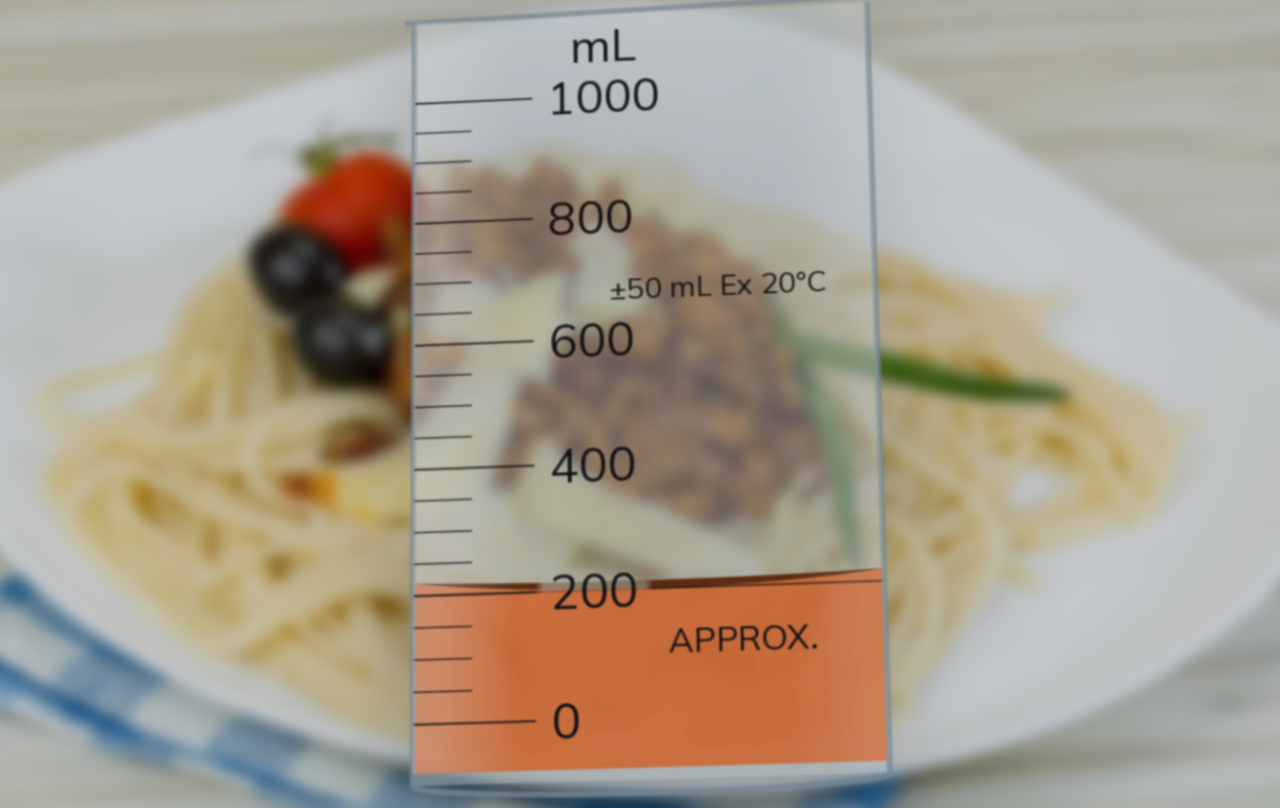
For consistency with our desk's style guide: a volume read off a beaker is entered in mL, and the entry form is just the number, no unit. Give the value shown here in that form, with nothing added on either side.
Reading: 200
